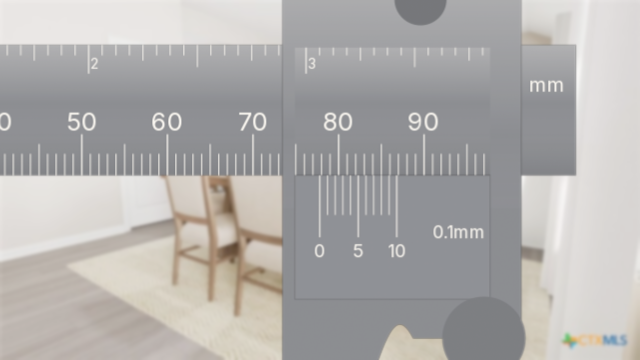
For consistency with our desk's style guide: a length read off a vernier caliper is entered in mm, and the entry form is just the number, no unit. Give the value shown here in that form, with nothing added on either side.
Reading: 77.8
